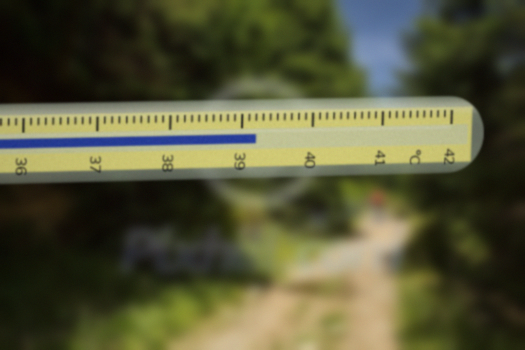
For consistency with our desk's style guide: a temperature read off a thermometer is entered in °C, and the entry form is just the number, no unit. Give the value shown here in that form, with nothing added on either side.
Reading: 39.2
